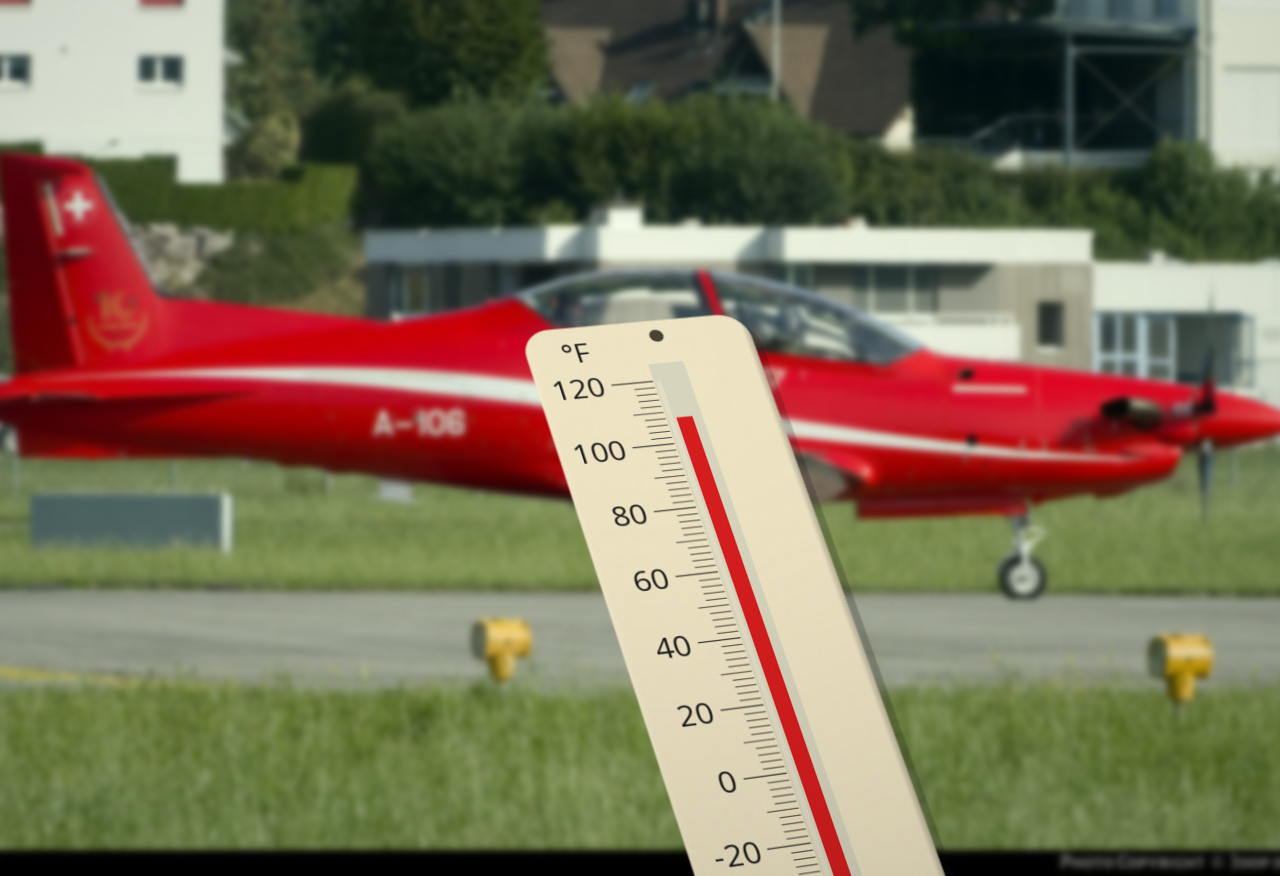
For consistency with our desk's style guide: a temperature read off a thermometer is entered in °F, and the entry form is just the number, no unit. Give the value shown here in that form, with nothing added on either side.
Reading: 108
